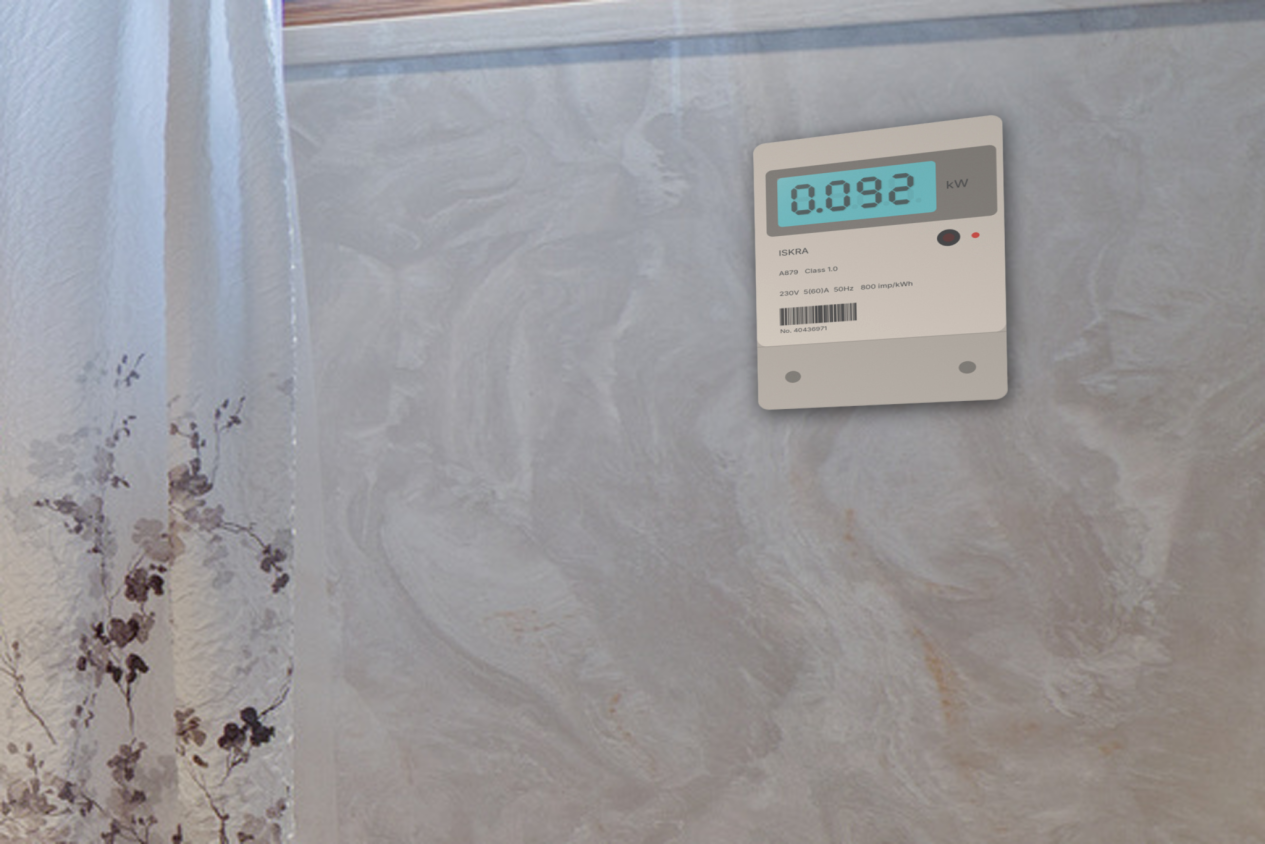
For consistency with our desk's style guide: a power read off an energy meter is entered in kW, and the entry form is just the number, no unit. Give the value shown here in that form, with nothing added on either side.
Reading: 0.092
